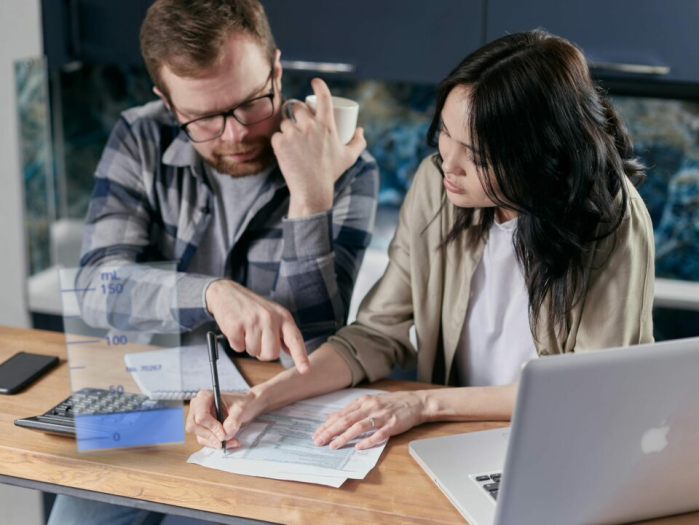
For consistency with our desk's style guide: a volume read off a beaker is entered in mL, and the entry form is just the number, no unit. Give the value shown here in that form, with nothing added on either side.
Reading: 25
